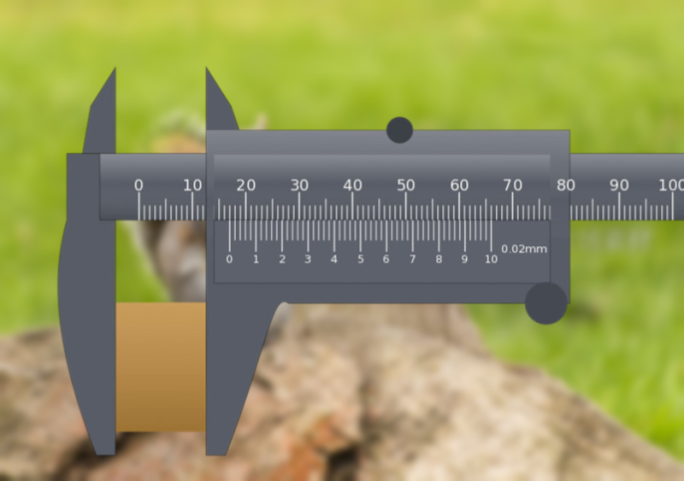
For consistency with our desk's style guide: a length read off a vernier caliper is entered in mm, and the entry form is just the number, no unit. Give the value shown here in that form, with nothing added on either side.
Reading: 17.0
